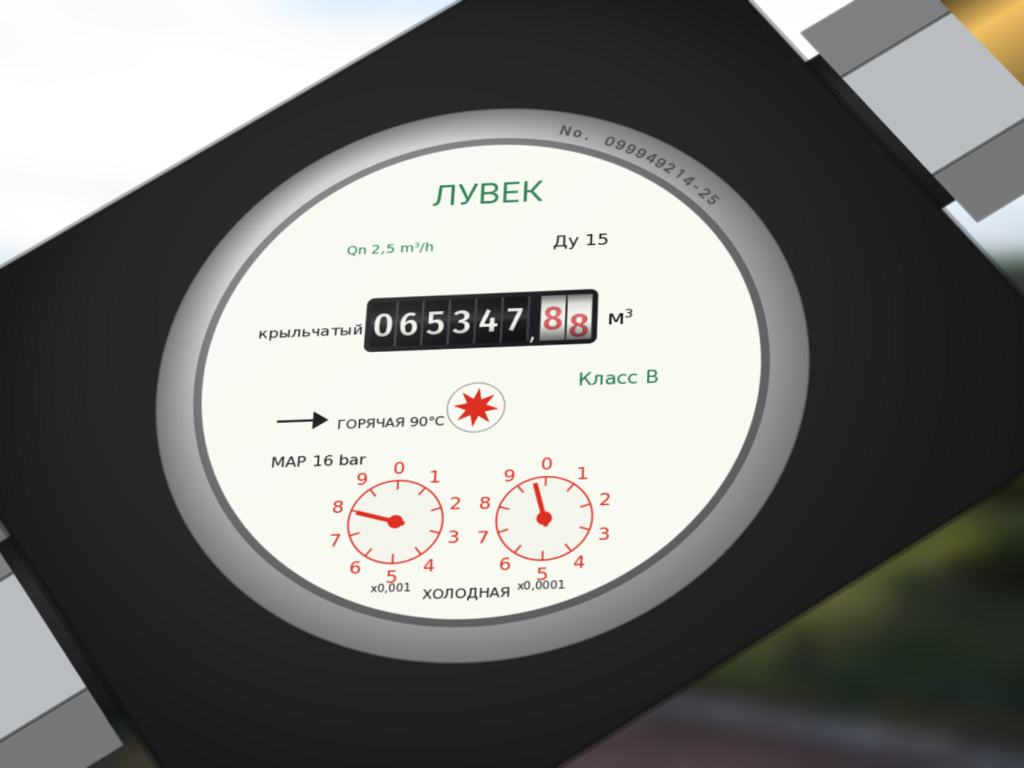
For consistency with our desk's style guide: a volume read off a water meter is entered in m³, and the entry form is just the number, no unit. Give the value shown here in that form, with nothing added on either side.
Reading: 65347.8779
